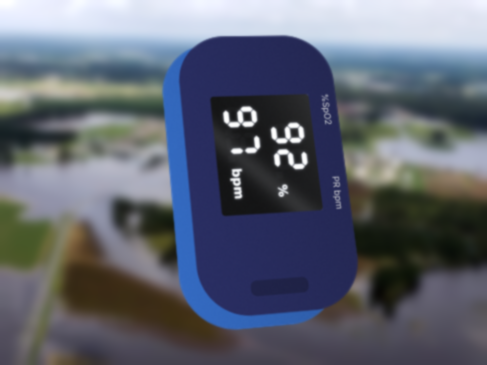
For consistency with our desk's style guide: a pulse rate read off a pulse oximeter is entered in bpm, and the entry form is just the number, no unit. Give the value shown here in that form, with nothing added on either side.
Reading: 97
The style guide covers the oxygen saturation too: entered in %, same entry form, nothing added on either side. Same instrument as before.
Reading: 92
